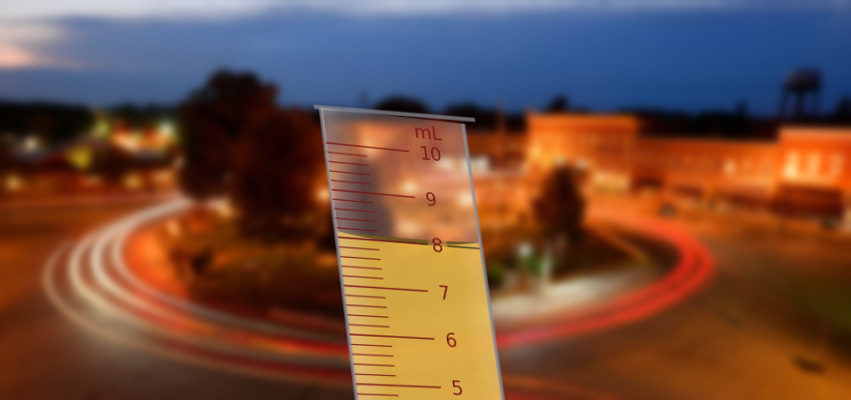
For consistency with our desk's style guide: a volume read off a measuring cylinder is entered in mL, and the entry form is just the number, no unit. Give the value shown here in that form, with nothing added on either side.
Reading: 8
